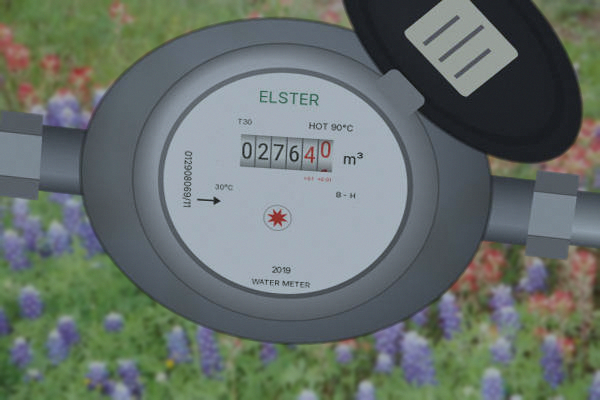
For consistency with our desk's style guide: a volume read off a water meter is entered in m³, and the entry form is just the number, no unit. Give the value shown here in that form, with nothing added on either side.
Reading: 276.40
